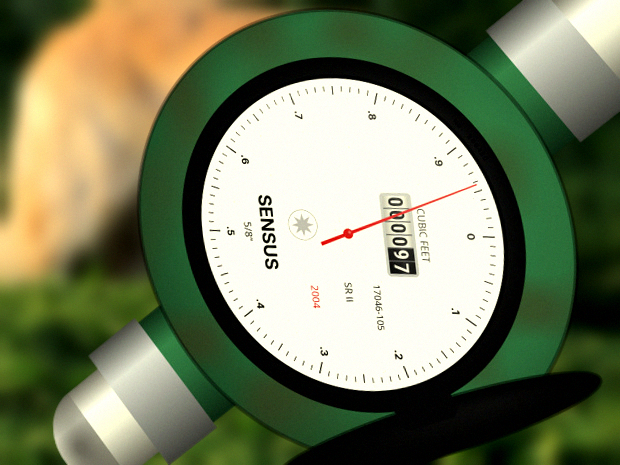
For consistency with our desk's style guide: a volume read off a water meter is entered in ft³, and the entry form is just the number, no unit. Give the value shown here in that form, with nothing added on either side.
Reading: 96.94
